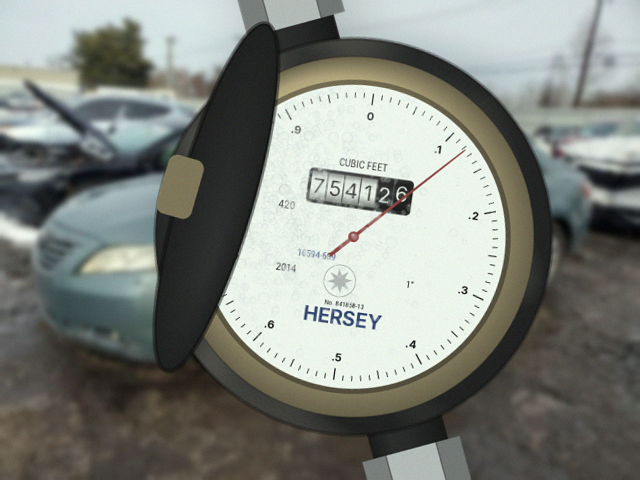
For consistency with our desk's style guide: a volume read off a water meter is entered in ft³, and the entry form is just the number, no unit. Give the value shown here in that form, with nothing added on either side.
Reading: 754126.12
